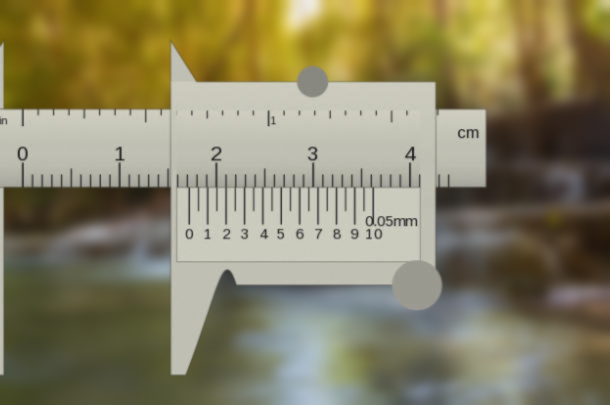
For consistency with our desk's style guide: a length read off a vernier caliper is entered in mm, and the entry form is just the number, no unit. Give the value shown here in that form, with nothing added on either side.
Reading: 17.2
